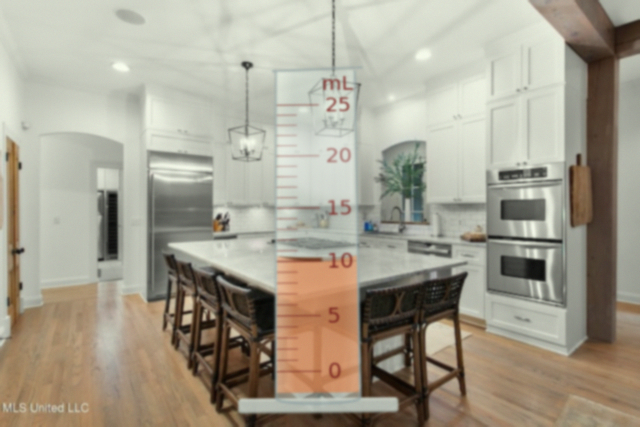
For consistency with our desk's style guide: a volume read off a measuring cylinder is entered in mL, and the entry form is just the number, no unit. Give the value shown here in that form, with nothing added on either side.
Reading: 10
